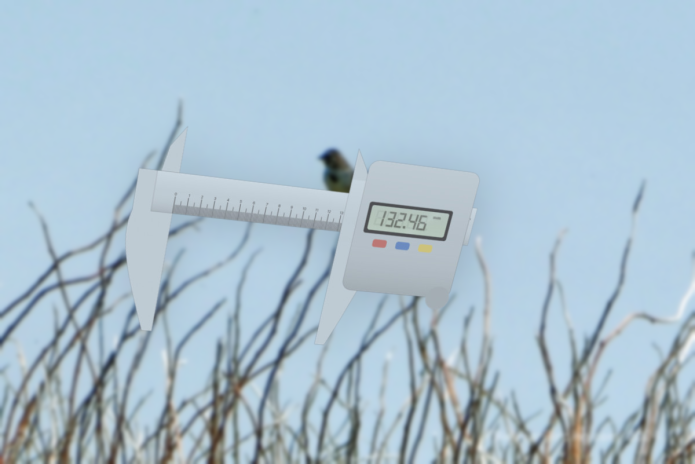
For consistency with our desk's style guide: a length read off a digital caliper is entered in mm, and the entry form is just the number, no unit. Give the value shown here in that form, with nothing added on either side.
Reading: 132.46
